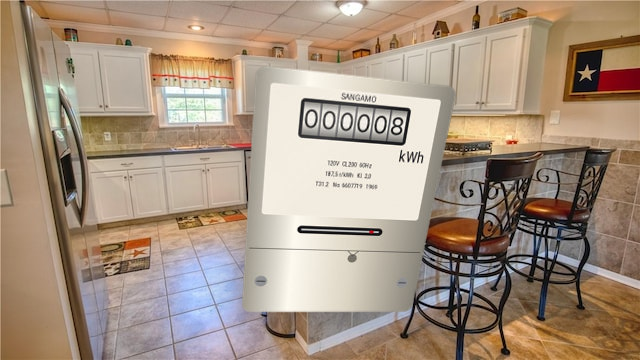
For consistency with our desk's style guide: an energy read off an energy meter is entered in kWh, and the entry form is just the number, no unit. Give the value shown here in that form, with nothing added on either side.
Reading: 8
